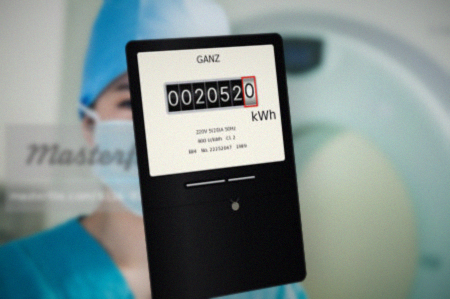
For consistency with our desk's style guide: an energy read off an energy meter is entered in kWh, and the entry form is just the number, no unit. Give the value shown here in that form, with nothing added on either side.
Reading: 2052.0
